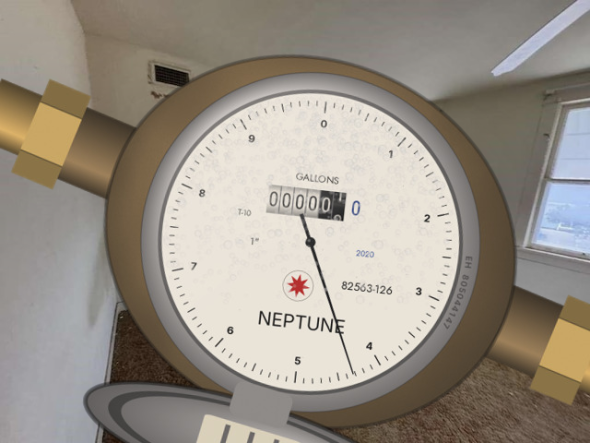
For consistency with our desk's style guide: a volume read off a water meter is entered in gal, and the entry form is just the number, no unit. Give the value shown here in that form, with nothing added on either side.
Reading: 14.3
